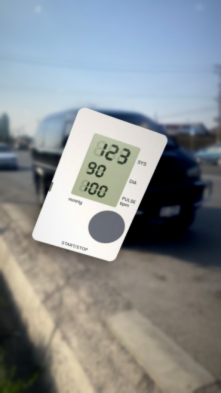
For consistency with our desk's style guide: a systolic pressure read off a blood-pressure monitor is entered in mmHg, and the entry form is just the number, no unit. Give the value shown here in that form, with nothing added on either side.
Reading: 123
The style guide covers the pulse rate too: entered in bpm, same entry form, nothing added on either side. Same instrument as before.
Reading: 100
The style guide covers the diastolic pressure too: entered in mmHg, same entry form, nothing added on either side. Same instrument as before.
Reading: 90
